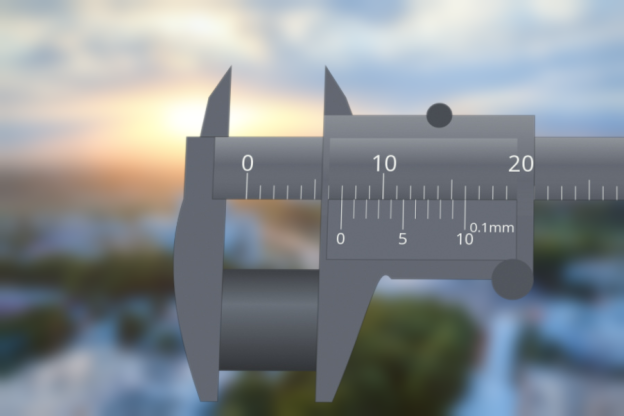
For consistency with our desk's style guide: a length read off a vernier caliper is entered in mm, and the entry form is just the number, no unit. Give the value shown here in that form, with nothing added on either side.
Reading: 7.0
